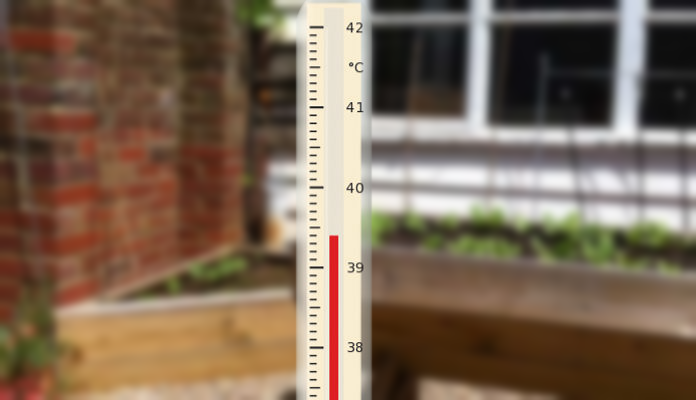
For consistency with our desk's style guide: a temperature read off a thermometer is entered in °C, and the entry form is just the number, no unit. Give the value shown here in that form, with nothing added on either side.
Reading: 39.4
